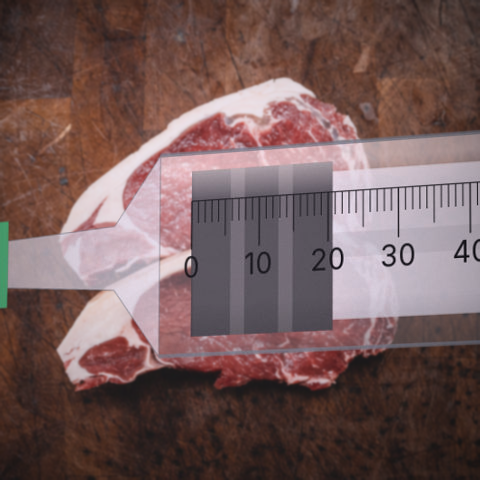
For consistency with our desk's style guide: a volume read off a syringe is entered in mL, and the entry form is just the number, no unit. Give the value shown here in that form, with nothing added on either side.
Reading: 0
